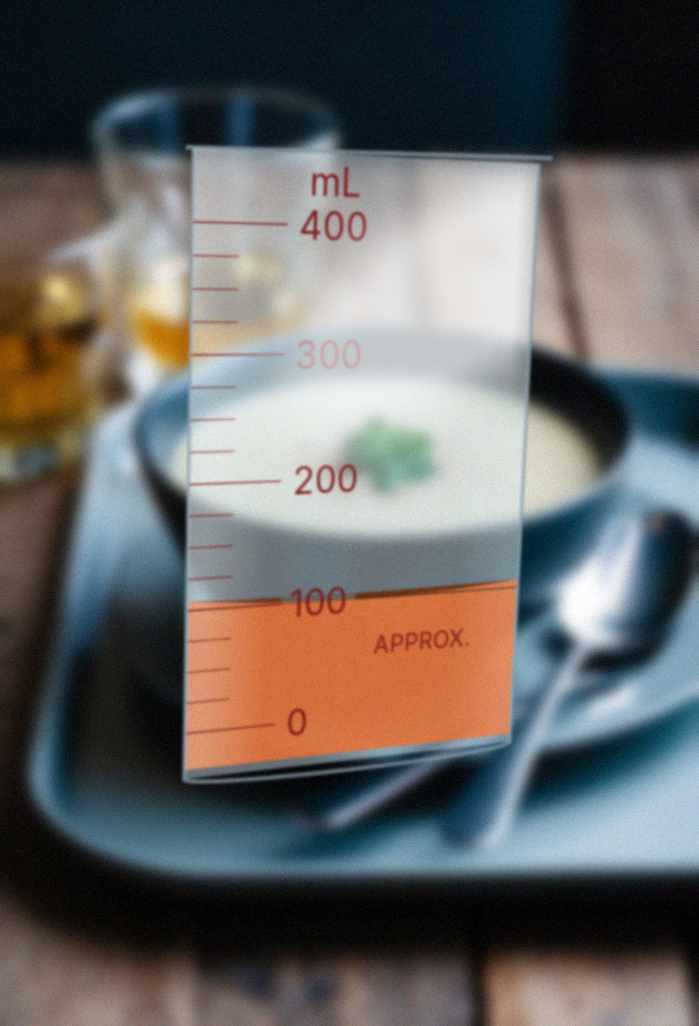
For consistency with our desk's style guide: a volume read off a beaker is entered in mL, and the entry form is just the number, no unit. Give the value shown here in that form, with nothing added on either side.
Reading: 100
